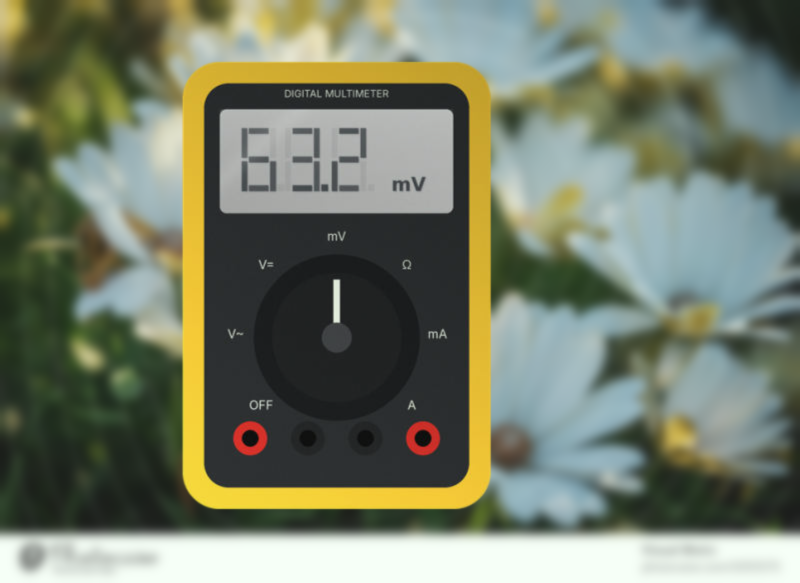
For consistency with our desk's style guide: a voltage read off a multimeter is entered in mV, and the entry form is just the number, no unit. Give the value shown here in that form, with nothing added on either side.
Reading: 63.2
